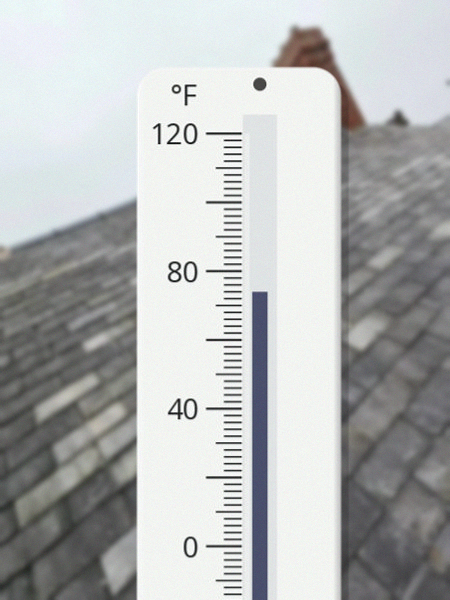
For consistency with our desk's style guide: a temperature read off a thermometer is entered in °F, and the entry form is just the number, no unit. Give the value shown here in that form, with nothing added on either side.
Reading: 74
